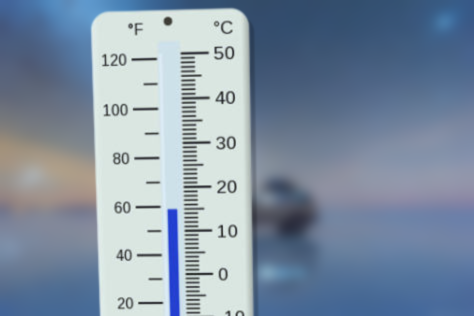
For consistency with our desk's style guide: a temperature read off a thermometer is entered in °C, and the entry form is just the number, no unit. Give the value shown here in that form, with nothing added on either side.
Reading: 15
